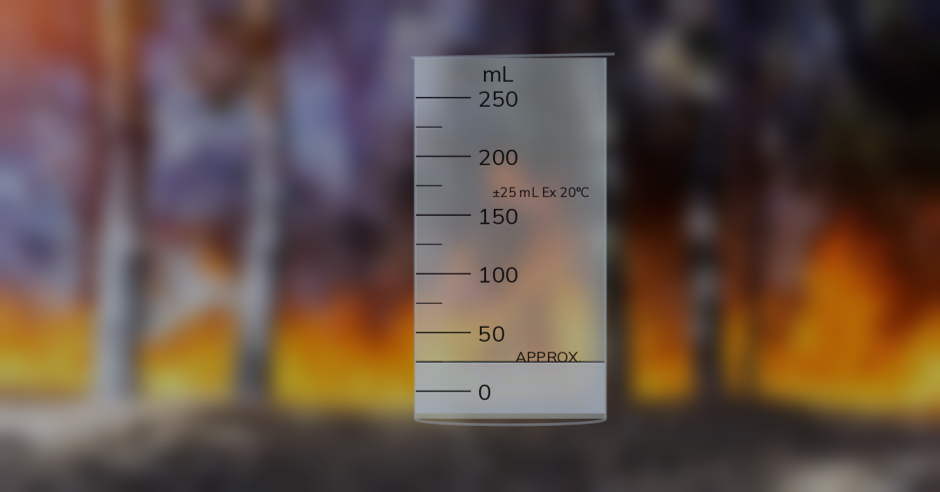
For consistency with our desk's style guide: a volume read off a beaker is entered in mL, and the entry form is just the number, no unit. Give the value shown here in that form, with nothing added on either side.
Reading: 25
